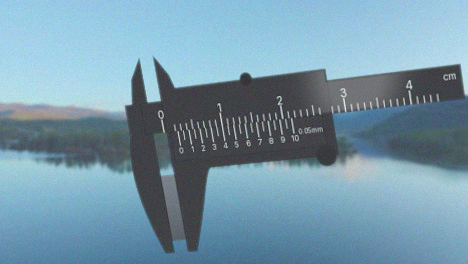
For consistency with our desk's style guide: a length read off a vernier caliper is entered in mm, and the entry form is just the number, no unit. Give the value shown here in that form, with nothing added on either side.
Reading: 2.4
